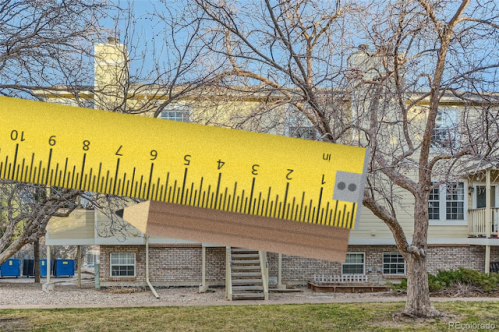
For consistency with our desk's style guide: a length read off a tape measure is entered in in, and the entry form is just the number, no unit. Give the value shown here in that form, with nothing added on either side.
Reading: 6.875
